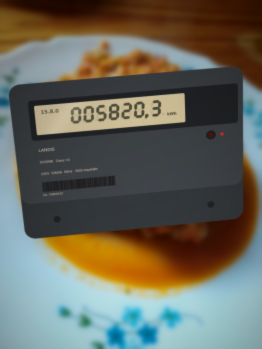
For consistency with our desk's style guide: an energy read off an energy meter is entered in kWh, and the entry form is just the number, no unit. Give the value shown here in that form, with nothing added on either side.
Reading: 5820.3
